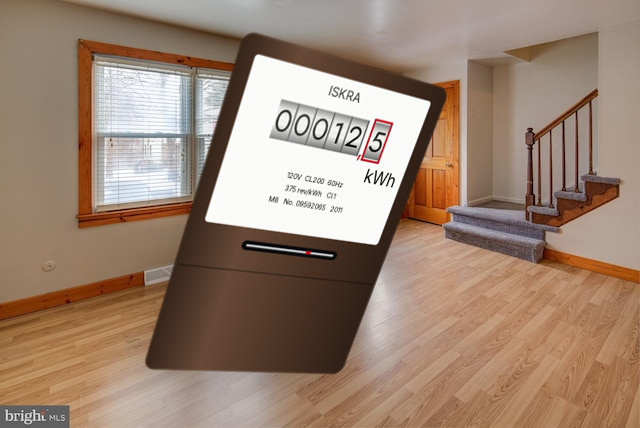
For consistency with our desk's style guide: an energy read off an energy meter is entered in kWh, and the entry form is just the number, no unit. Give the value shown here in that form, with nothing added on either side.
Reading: 12.5
